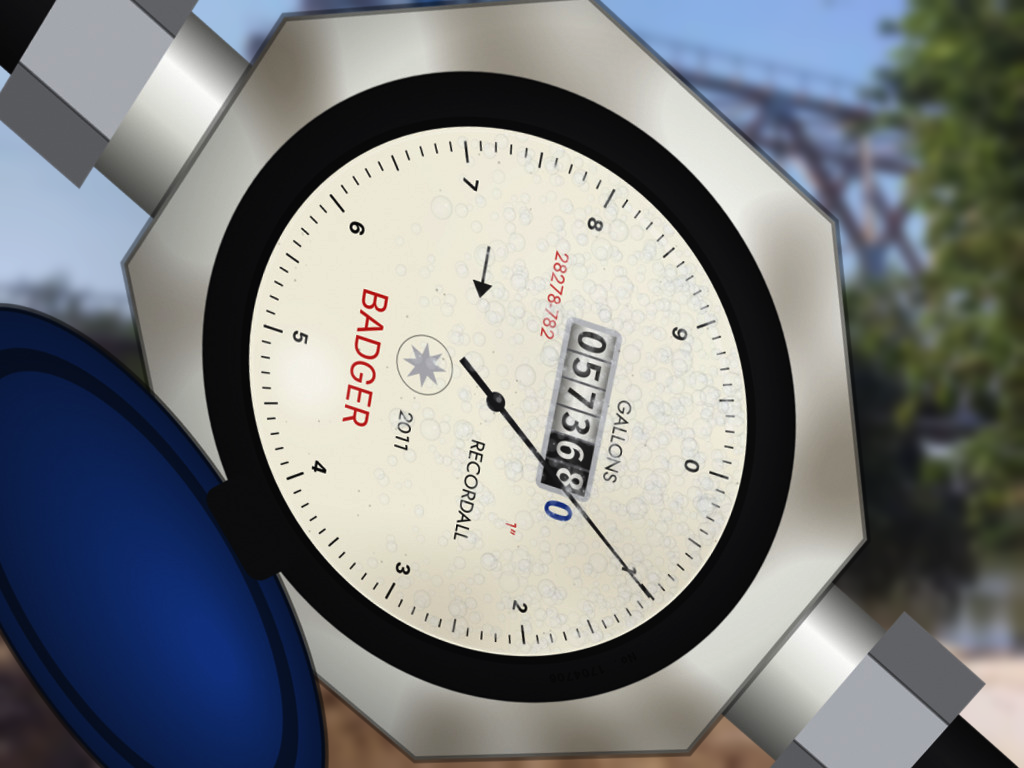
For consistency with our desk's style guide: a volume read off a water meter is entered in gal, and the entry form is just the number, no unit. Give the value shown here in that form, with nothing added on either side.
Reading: 573681.0
